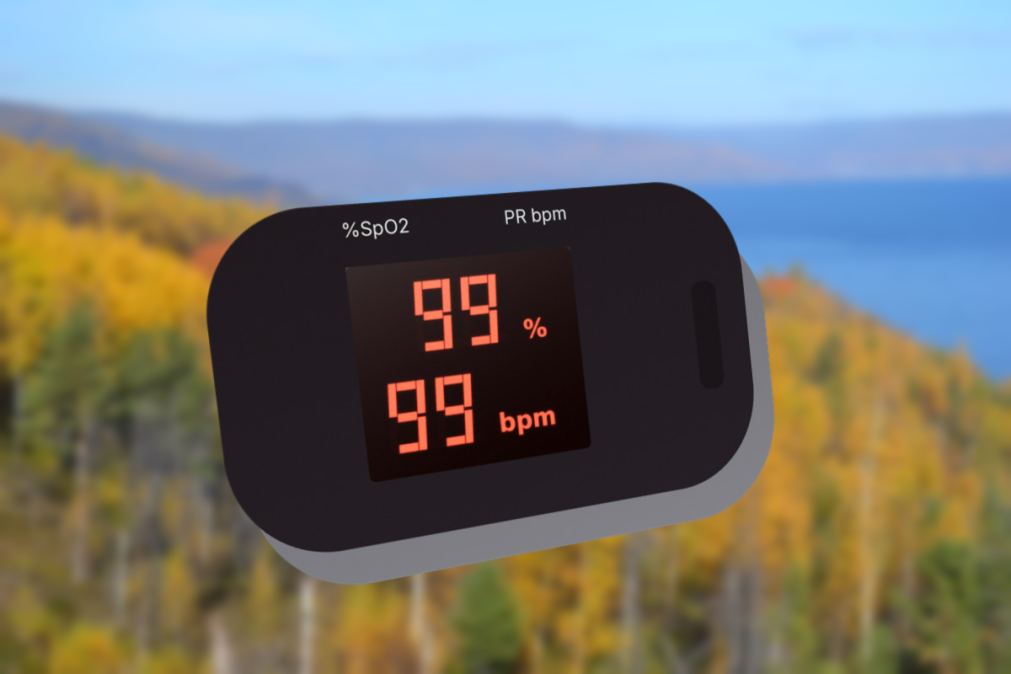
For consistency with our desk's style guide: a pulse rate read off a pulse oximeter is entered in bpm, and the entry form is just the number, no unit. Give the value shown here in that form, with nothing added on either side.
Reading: 99
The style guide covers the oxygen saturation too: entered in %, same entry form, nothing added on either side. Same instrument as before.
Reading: 99
